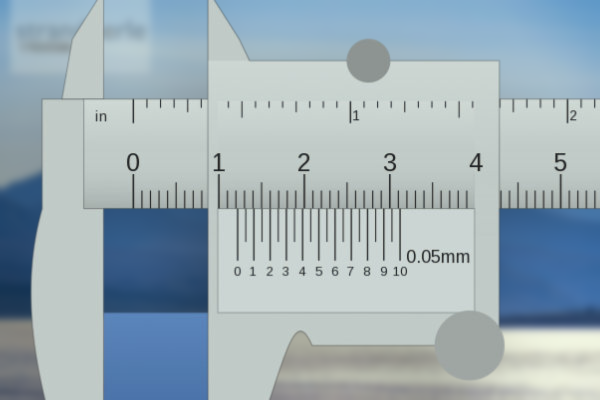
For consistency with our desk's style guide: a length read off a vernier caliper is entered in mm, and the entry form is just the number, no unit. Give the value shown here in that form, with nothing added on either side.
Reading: 12.2
